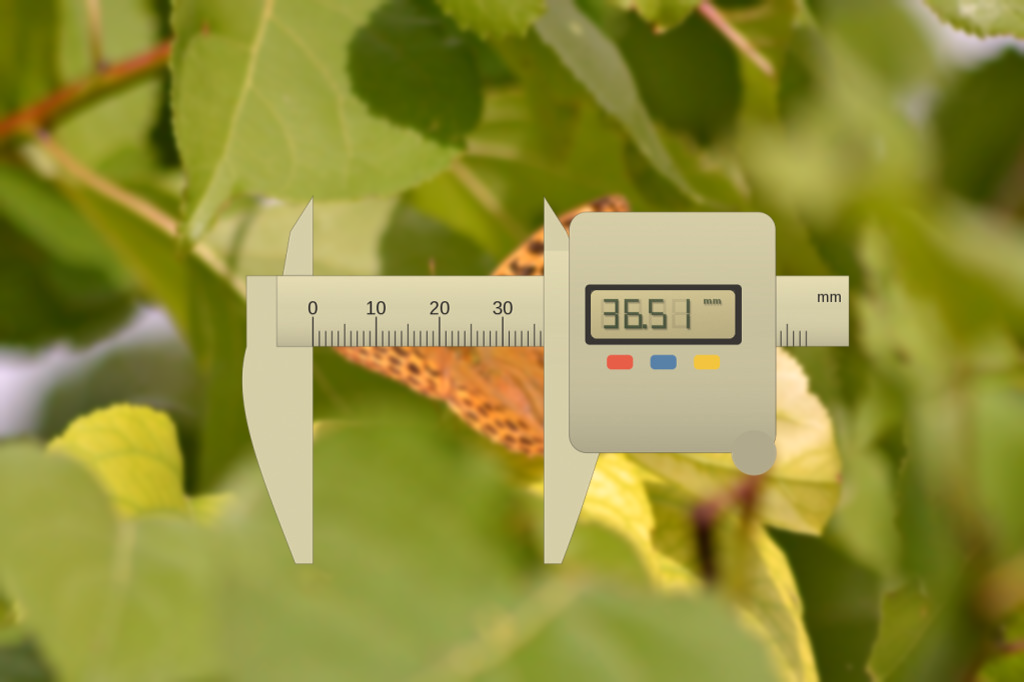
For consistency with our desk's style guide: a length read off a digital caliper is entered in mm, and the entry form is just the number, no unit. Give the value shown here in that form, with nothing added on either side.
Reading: 36.51
